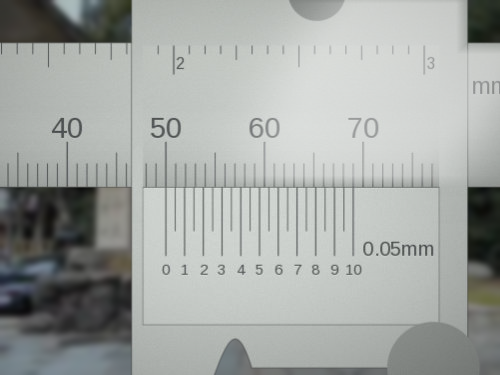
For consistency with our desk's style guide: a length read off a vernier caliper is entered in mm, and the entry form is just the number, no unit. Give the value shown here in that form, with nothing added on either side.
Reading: 50.0
